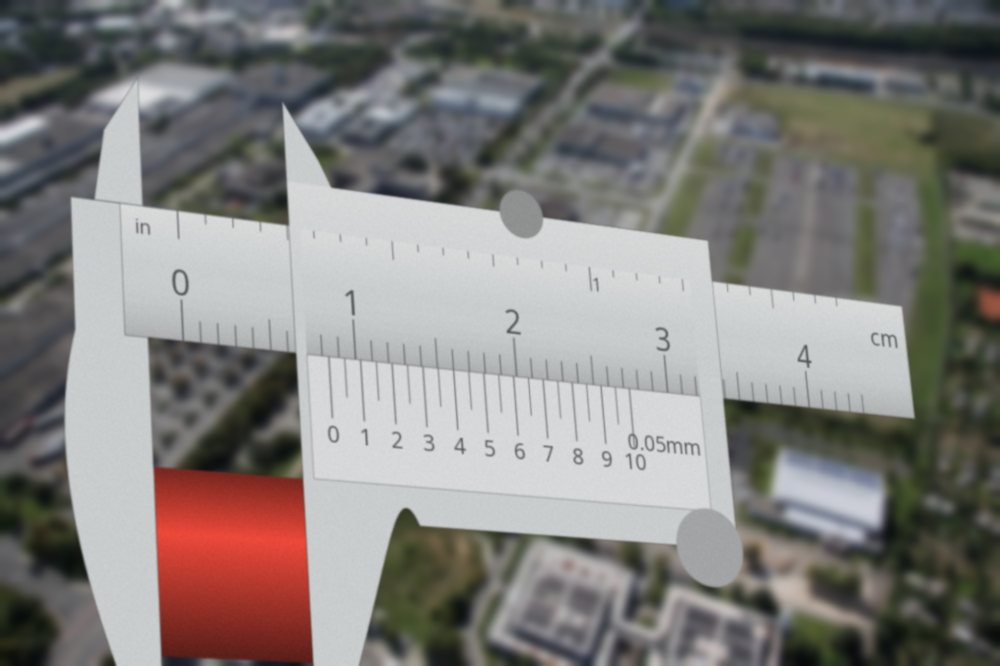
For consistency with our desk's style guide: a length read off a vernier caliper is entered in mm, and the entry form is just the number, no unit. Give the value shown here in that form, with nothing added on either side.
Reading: 8.4
